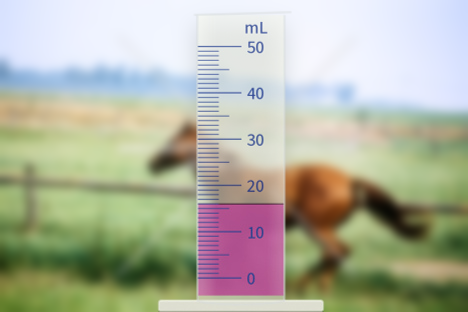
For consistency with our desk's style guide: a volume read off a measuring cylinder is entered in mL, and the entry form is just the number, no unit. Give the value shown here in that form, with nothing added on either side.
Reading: 16
